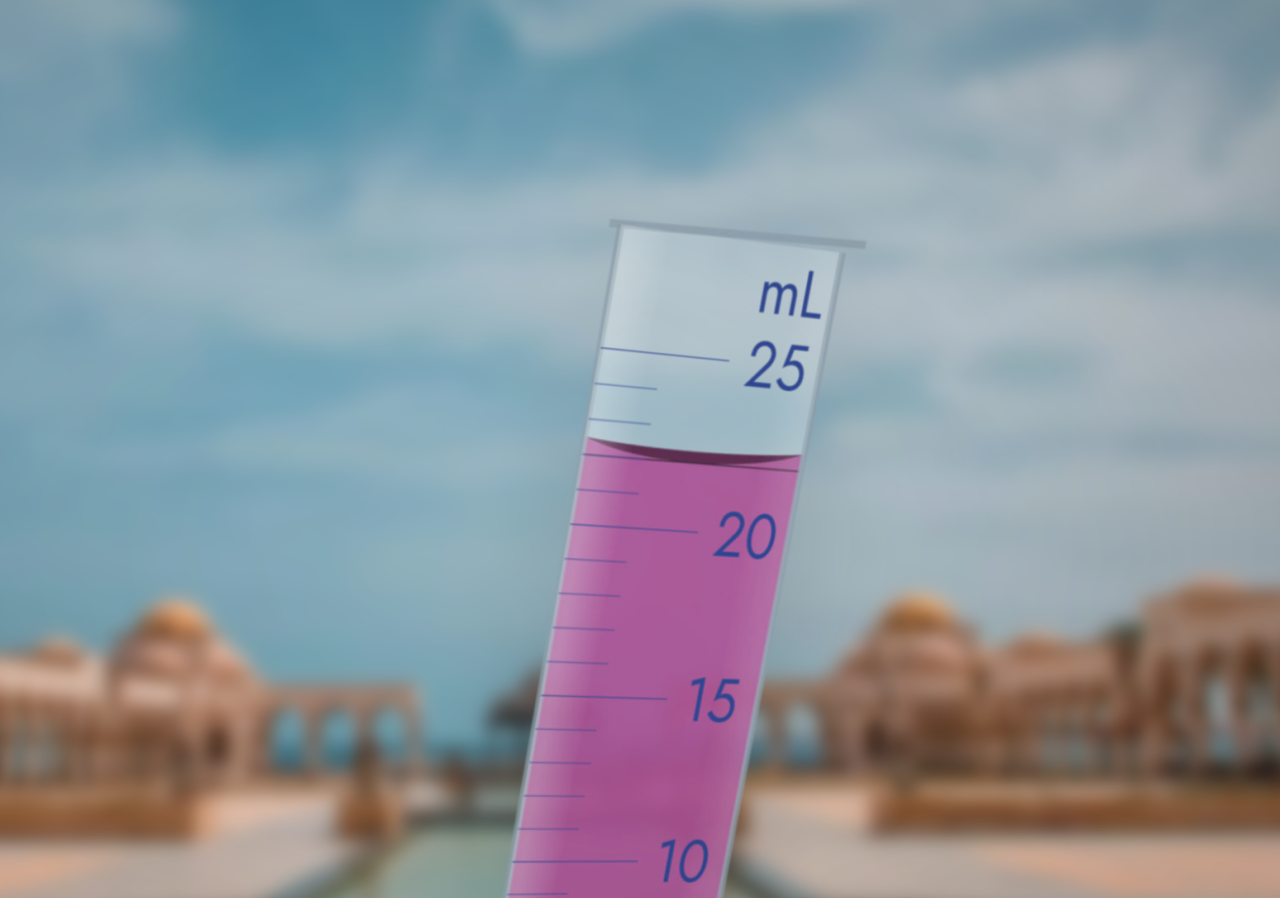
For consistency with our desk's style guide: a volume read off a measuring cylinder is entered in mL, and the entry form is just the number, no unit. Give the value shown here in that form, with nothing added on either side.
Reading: 22
